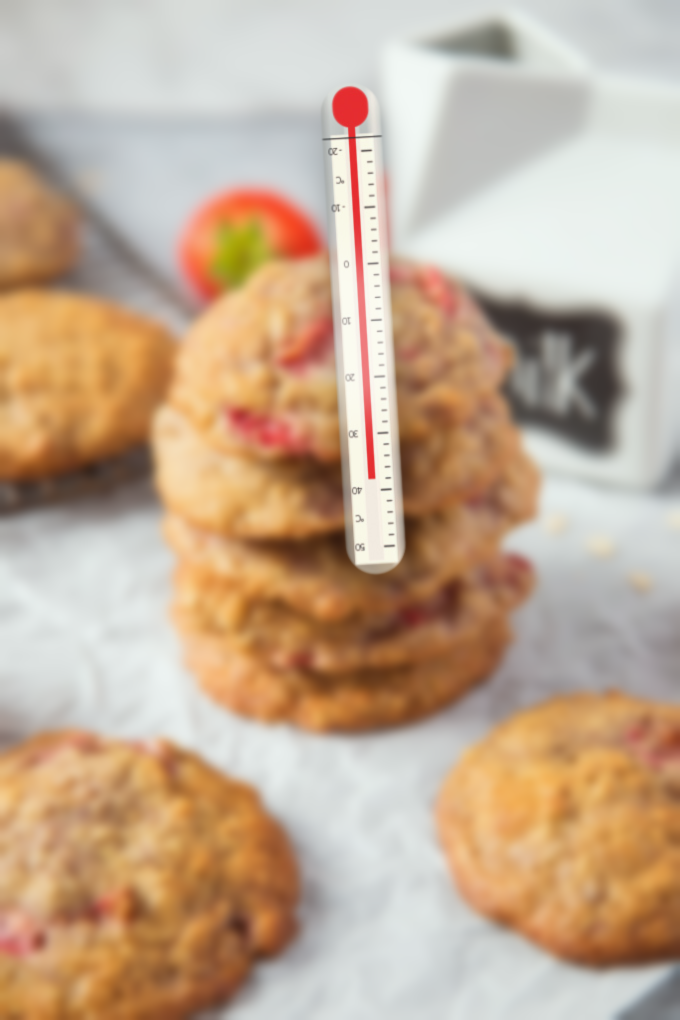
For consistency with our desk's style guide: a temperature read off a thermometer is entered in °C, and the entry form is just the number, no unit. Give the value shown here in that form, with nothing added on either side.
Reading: 38
